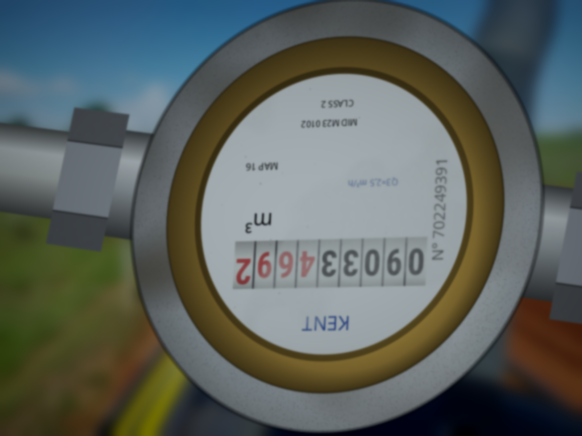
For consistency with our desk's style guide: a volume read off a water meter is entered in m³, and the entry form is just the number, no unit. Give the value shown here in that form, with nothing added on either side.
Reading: 9033.4692
